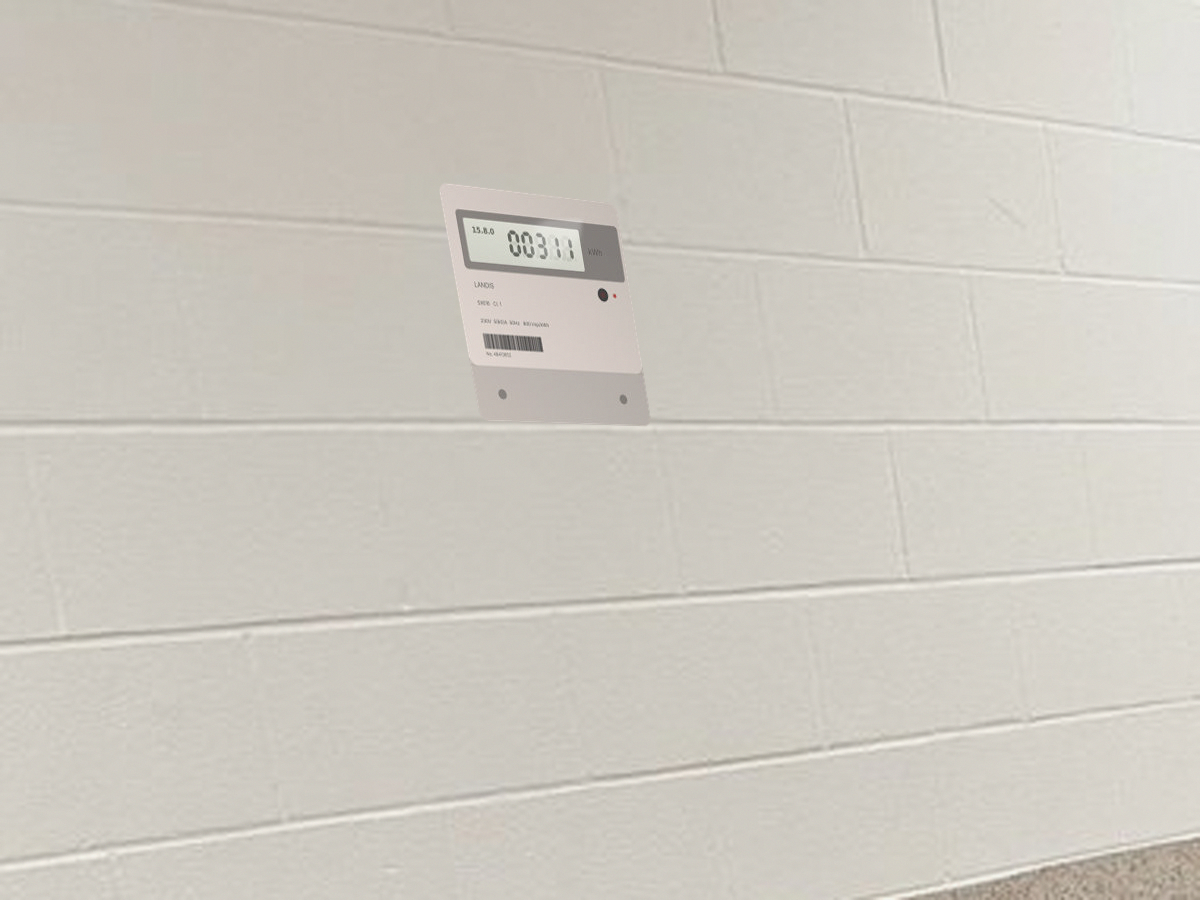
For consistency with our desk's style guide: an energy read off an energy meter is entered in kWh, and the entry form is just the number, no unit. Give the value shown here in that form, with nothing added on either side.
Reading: 311
